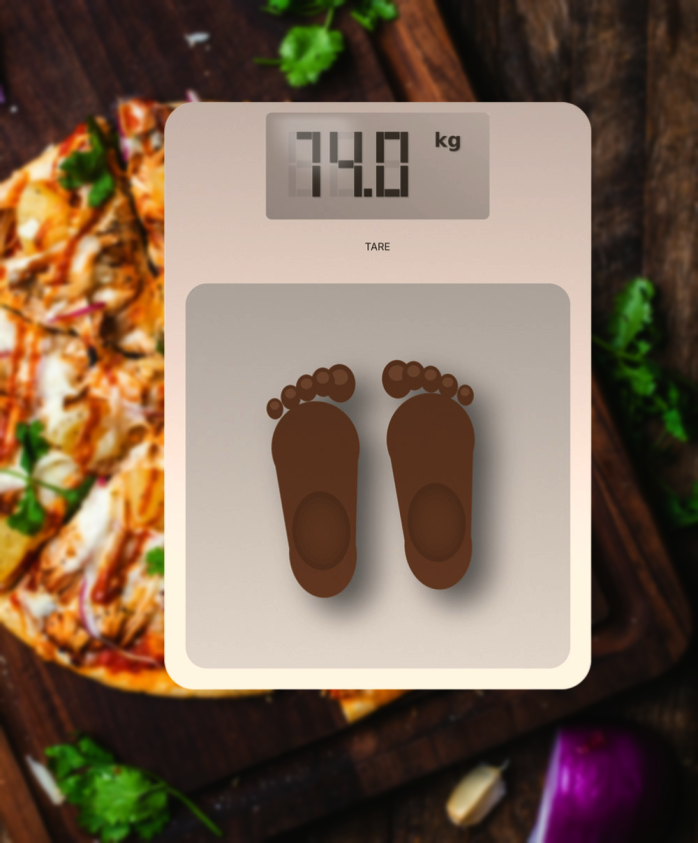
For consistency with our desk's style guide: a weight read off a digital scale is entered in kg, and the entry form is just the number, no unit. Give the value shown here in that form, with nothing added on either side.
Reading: 74.0
